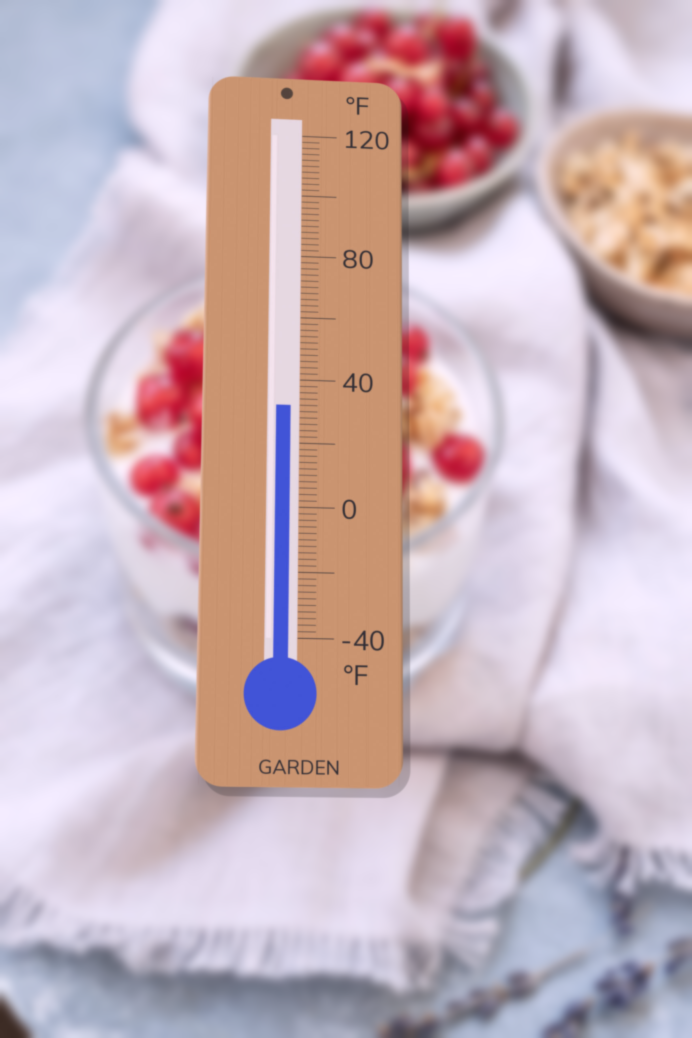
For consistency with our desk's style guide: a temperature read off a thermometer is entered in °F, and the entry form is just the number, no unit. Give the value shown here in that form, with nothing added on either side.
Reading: 32
